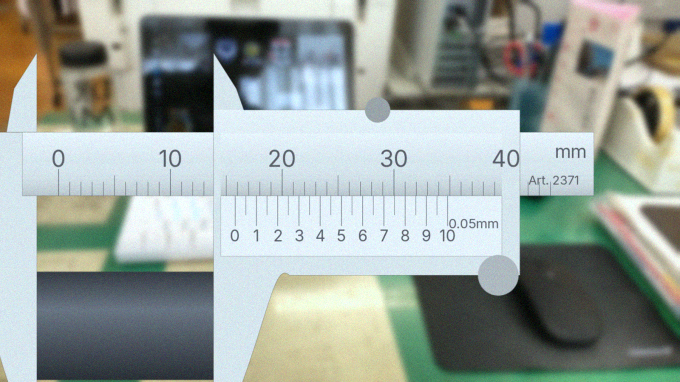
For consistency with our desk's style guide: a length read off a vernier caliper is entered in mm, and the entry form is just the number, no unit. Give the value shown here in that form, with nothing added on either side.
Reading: 15.8
